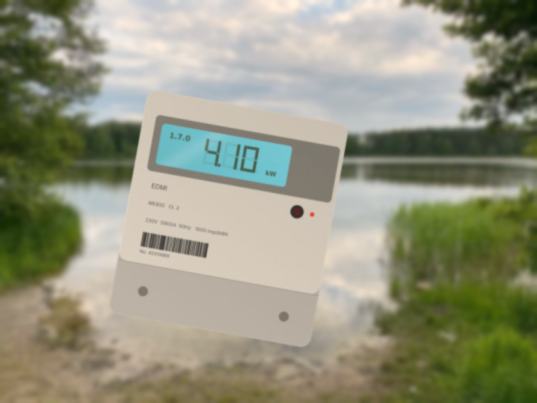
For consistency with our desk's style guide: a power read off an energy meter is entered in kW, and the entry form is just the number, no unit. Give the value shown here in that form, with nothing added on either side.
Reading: 4.10
